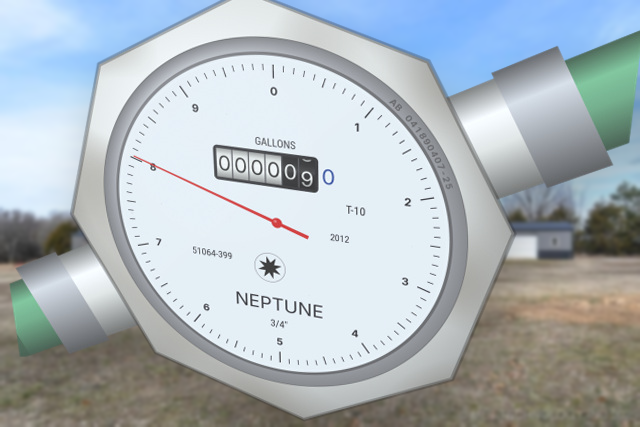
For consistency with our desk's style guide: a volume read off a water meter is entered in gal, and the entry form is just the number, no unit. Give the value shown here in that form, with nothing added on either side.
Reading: 88.0
